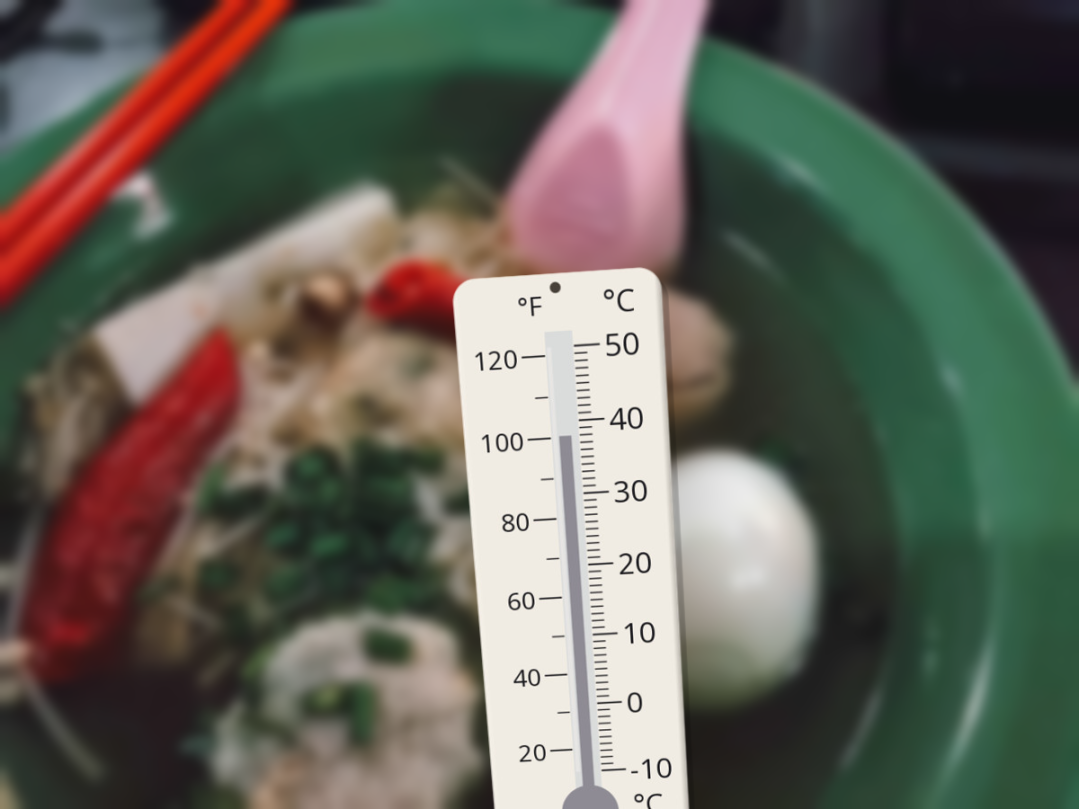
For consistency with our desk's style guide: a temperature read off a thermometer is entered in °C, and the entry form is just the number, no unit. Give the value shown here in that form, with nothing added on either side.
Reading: 38
